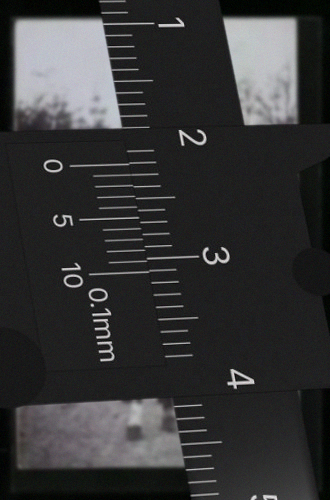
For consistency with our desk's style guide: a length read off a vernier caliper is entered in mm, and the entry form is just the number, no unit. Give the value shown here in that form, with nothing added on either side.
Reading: 22.1
